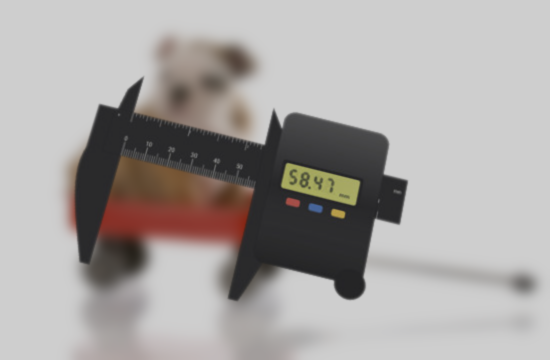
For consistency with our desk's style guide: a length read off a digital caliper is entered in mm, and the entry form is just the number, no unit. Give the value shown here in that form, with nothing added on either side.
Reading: 58.47
